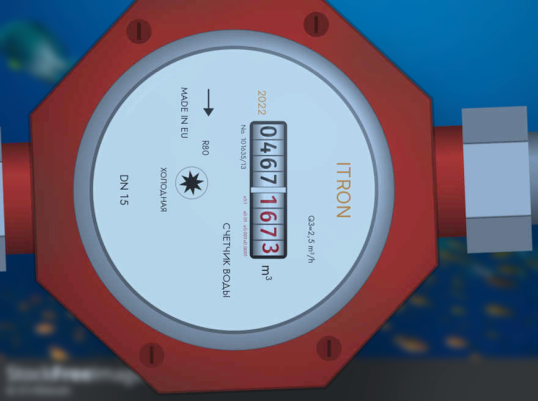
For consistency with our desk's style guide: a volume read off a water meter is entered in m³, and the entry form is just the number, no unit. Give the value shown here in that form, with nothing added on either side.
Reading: 467.1673
